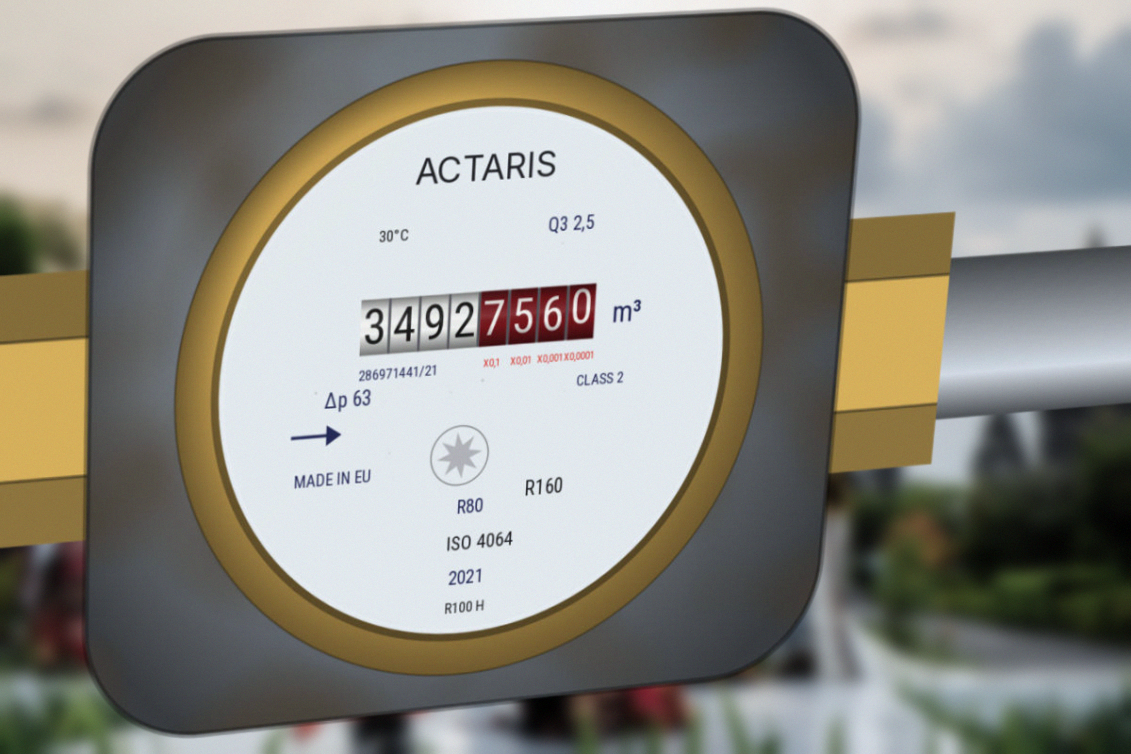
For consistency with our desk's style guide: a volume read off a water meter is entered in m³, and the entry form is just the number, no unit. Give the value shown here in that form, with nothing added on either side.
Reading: 3492.7560
